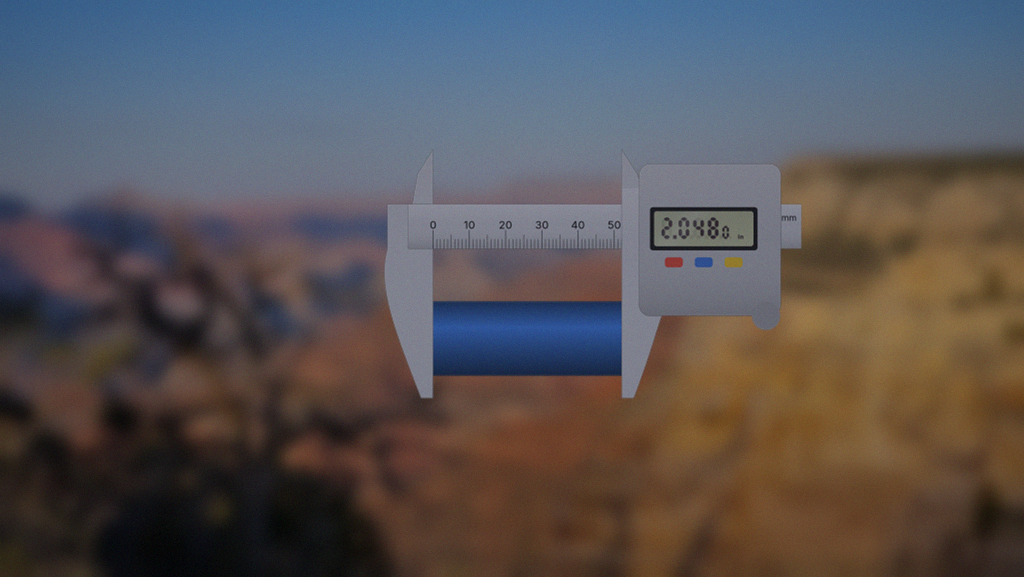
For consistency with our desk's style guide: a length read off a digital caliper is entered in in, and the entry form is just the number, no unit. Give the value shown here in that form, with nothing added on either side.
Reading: 2.0480
